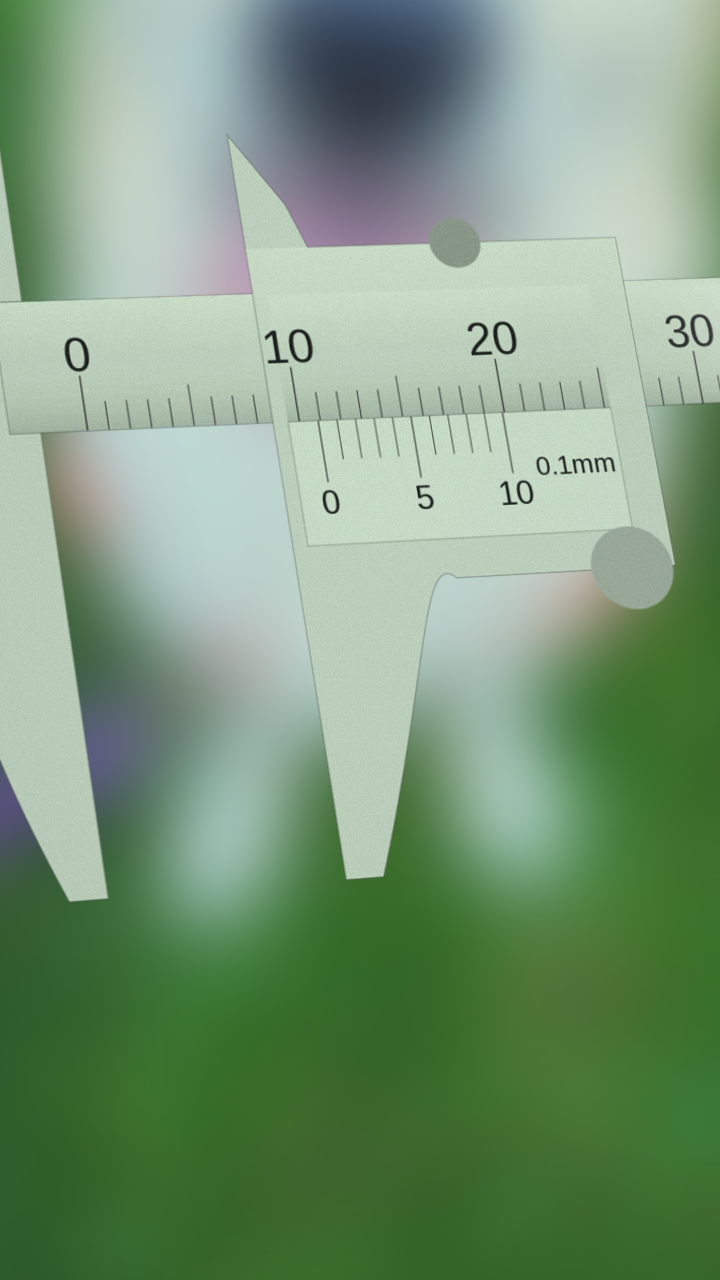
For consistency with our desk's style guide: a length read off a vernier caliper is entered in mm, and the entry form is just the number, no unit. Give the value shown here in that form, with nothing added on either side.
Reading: 10.9
